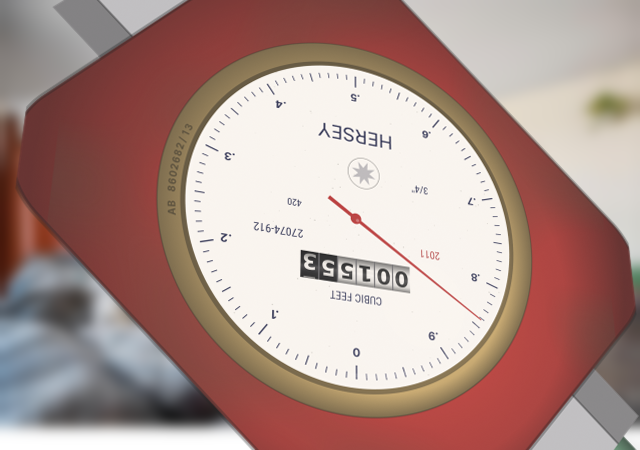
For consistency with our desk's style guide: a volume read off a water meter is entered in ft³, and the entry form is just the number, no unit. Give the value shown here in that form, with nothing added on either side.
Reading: 1552.84
